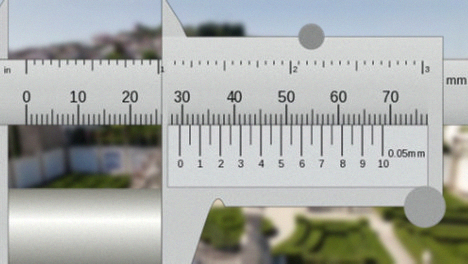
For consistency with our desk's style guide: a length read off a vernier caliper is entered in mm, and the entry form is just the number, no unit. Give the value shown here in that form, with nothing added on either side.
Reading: 29.5
